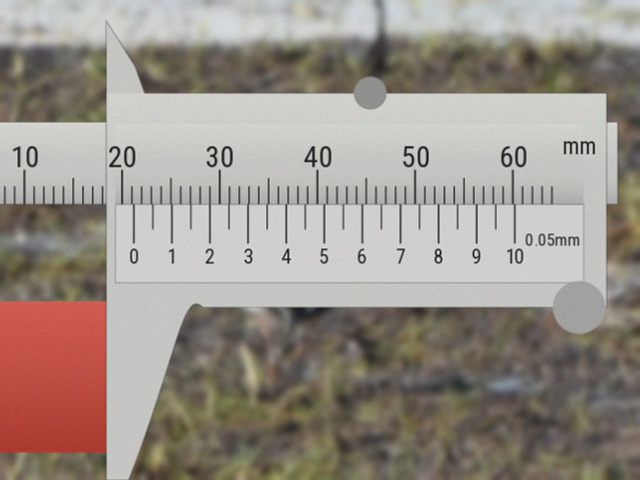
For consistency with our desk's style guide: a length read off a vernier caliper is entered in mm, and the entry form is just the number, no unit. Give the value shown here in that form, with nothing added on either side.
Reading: 21.2
